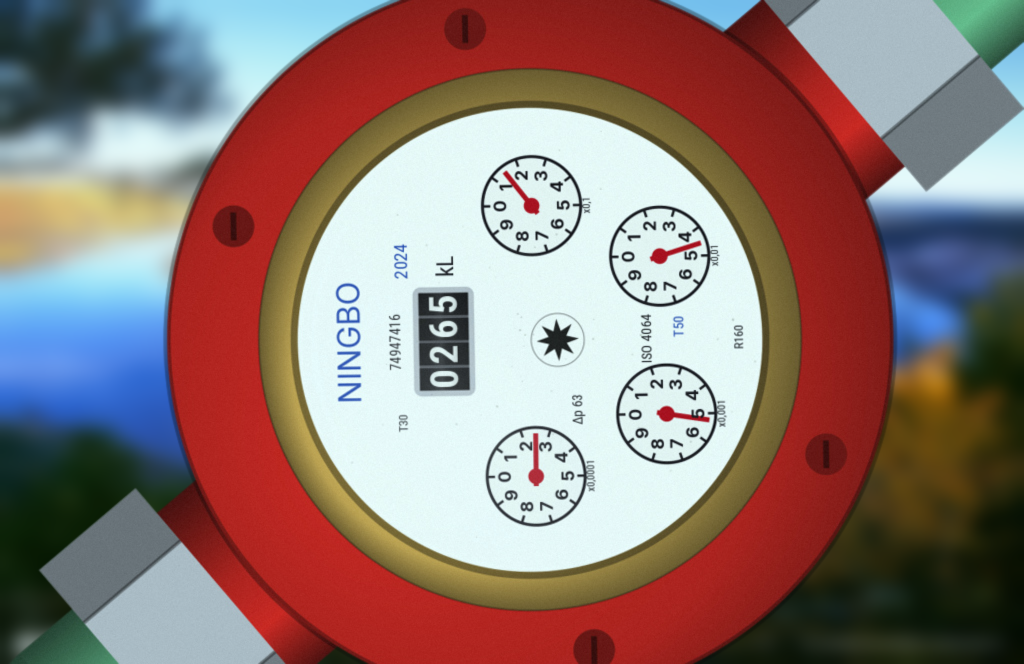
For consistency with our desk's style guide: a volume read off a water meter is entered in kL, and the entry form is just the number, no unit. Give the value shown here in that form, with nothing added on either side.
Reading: 265.1452
